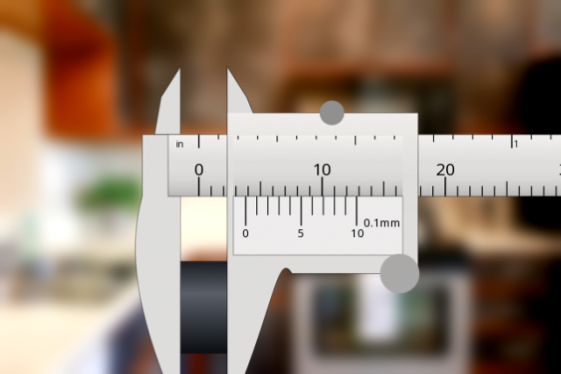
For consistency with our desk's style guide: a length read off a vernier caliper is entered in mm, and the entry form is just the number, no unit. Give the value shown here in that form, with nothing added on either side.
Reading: 3.8
